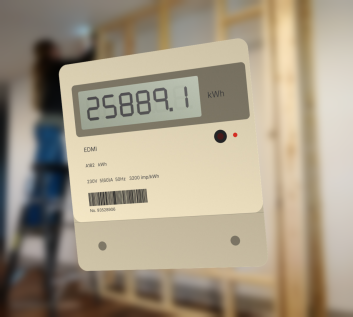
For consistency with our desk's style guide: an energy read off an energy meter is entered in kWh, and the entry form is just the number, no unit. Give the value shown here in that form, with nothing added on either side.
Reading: 25889.1
